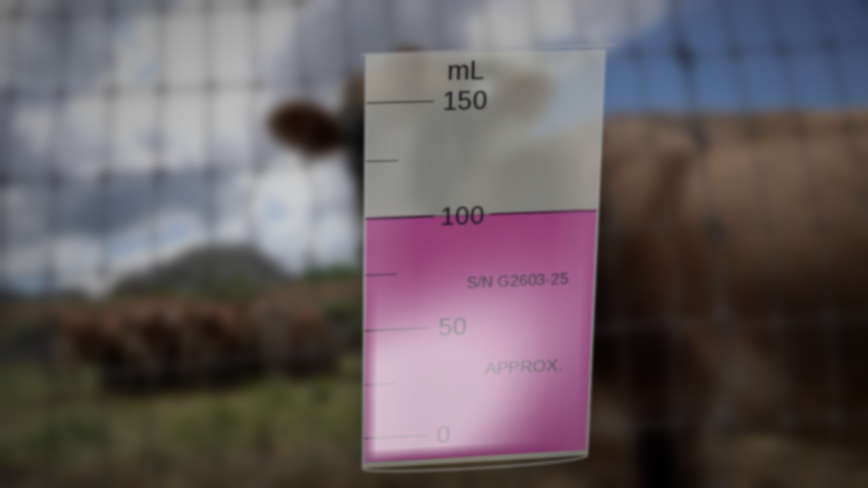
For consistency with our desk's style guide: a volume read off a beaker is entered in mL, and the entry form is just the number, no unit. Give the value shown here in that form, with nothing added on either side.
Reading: 100
